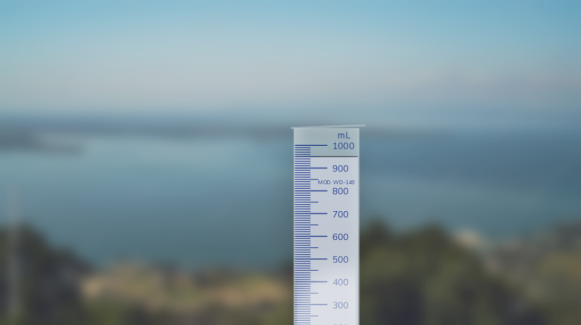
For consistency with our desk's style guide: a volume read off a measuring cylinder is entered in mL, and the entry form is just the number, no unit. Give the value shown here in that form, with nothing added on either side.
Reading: 950
